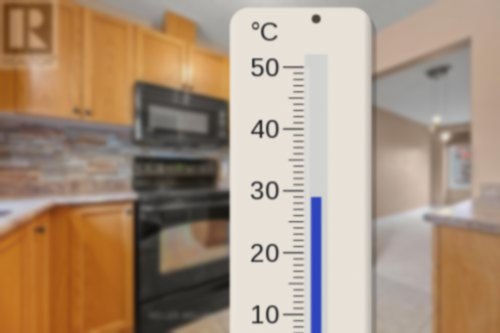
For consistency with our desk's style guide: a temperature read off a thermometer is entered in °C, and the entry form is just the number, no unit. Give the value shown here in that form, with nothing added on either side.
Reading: 29
